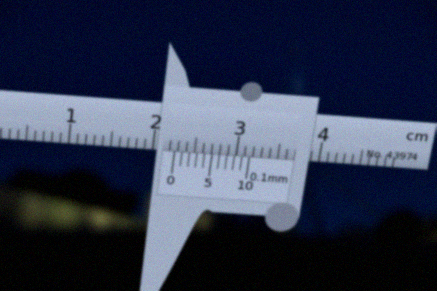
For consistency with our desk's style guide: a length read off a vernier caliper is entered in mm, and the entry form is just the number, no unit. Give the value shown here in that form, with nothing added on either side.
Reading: 22.6
